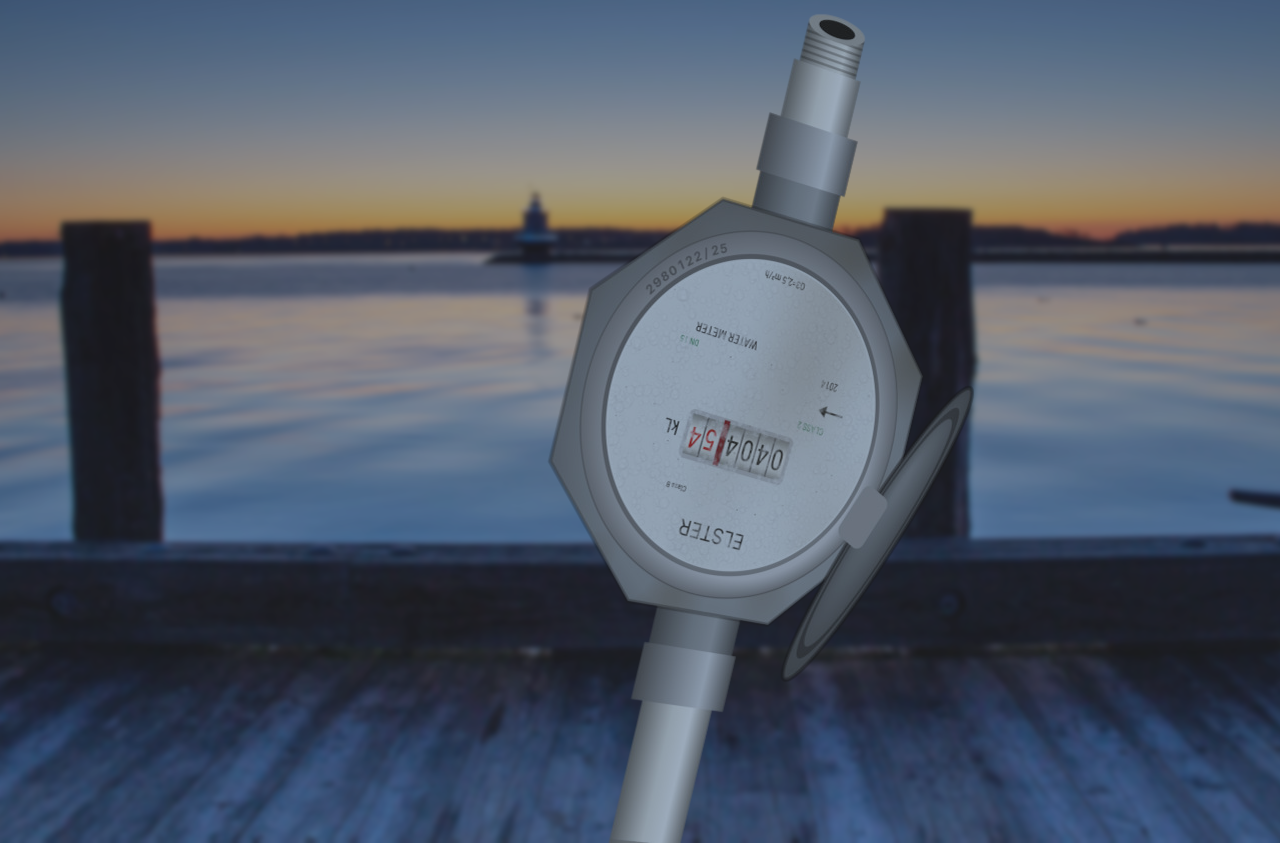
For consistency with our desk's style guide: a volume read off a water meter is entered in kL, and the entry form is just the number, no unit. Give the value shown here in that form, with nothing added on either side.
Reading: 404.54
